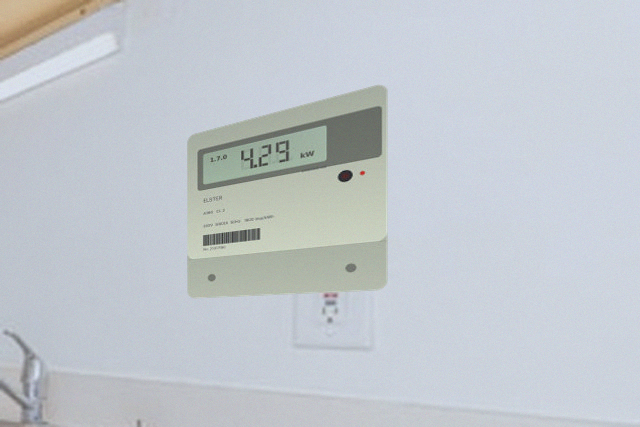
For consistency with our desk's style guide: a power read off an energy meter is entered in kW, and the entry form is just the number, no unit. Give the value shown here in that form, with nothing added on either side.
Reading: 4.29
